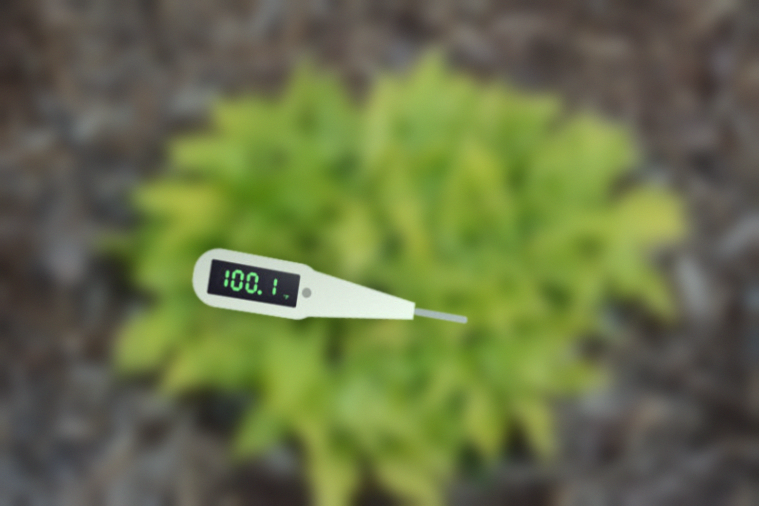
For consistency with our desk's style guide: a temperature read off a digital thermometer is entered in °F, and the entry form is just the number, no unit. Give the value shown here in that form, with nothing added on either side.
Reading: 100.1
